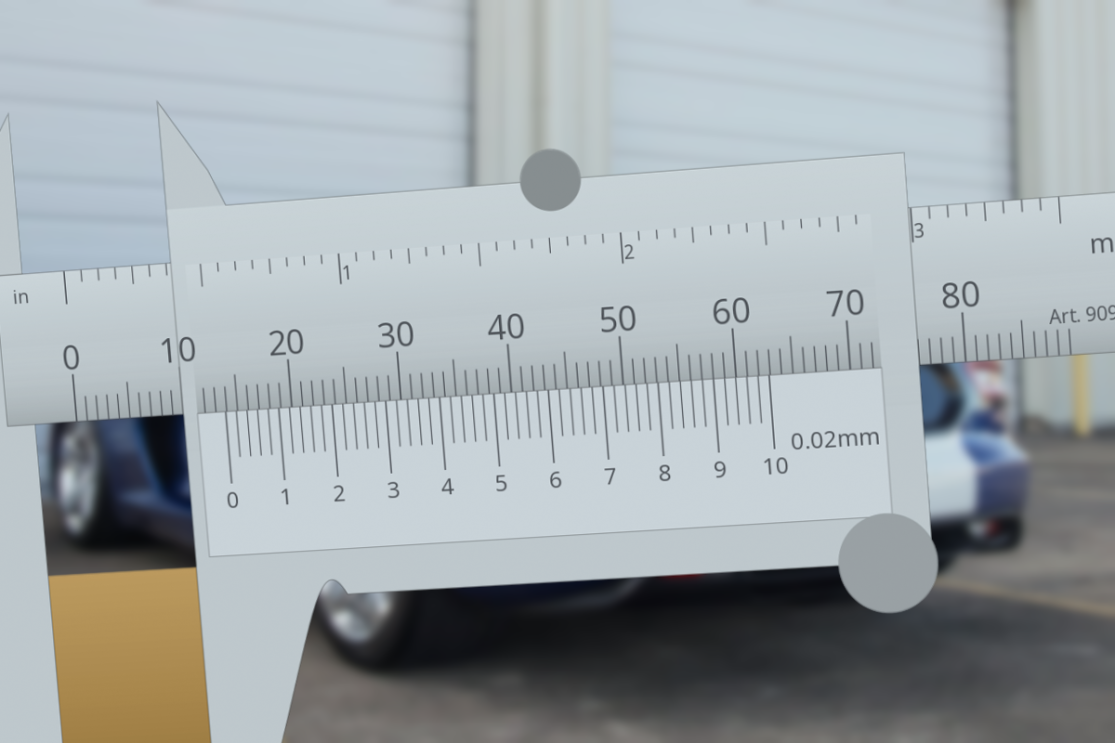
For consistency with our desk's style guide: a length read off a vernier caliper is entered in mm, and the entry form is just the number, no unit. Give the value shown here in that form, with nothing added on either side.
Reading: 13.9
